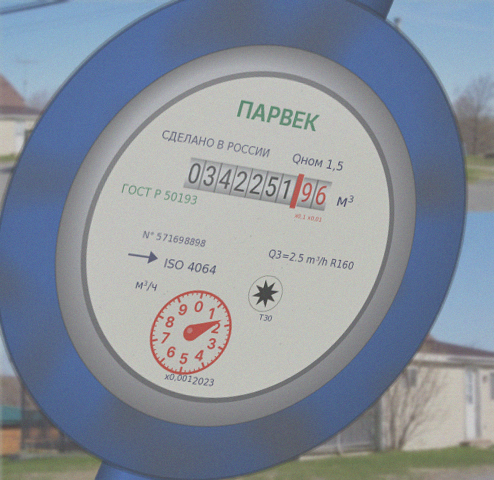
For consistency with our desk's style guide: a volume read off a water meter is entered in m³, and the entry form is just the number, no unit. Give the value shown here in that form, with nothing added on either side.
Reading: 342251.961
